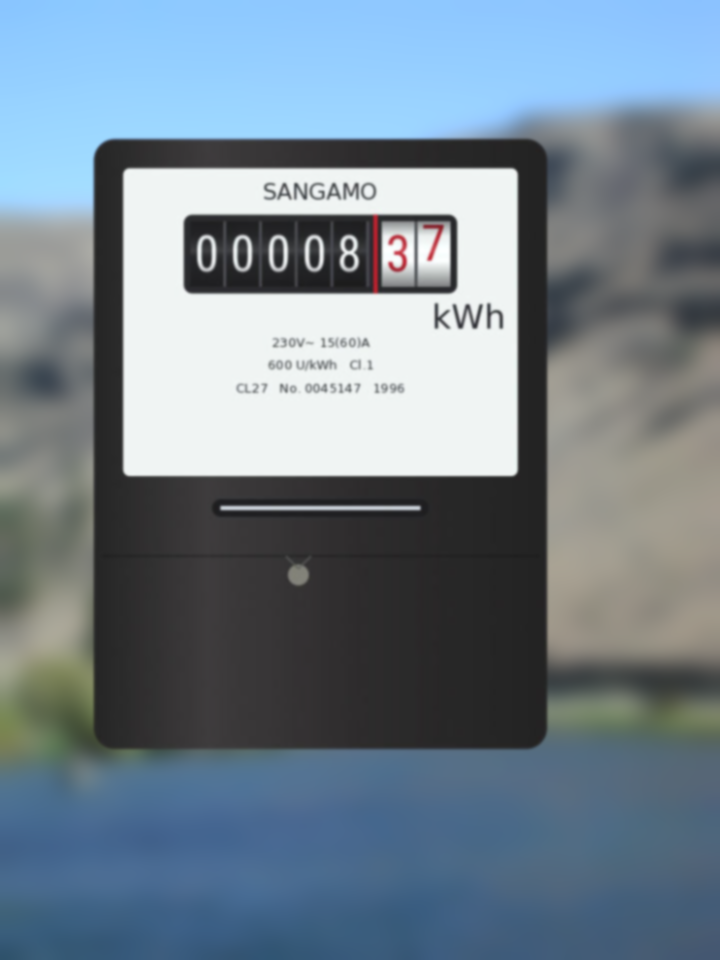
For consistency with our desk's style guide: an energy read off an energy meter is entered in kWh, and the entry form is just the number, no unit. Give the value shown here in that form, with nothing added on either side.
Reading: 8.37
